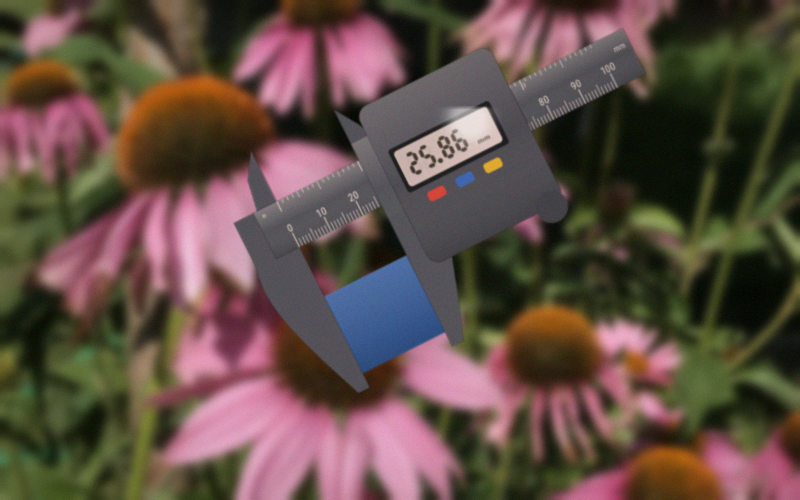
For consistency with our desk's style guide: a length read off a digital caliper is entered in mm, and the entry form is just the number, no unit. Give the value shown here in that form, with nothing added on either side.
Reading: 25.86
